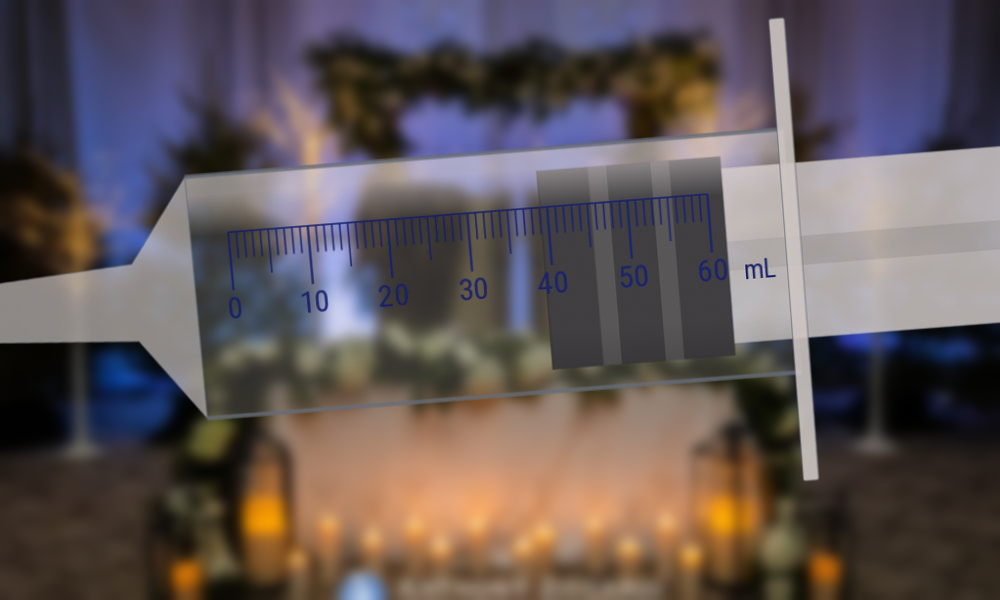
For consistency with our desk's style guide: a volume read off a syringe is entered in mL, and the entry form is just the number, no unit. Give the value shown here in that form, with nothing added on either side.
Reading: 39
